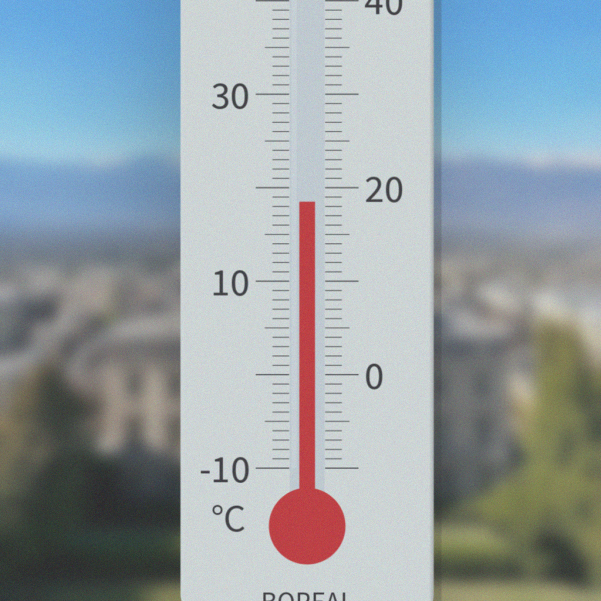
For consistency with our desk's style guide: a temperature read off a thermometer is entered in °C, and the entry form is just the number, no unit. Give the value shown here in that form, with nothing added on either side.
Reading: 18.5
